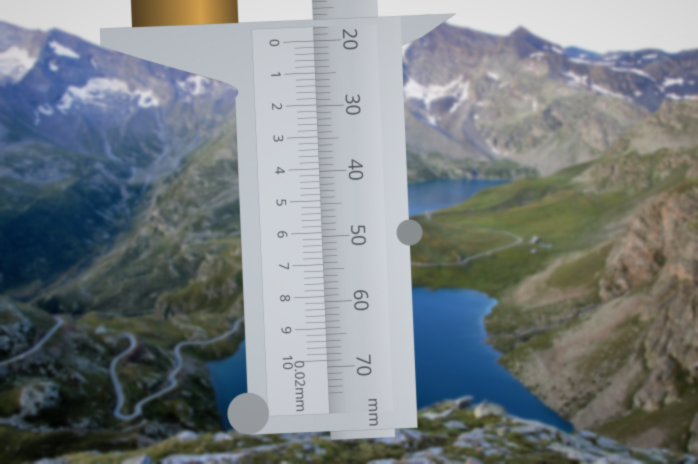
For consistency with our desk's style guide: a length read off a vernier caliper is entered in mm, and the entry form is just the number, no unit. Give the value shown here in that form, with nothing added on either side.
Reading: 20.0
